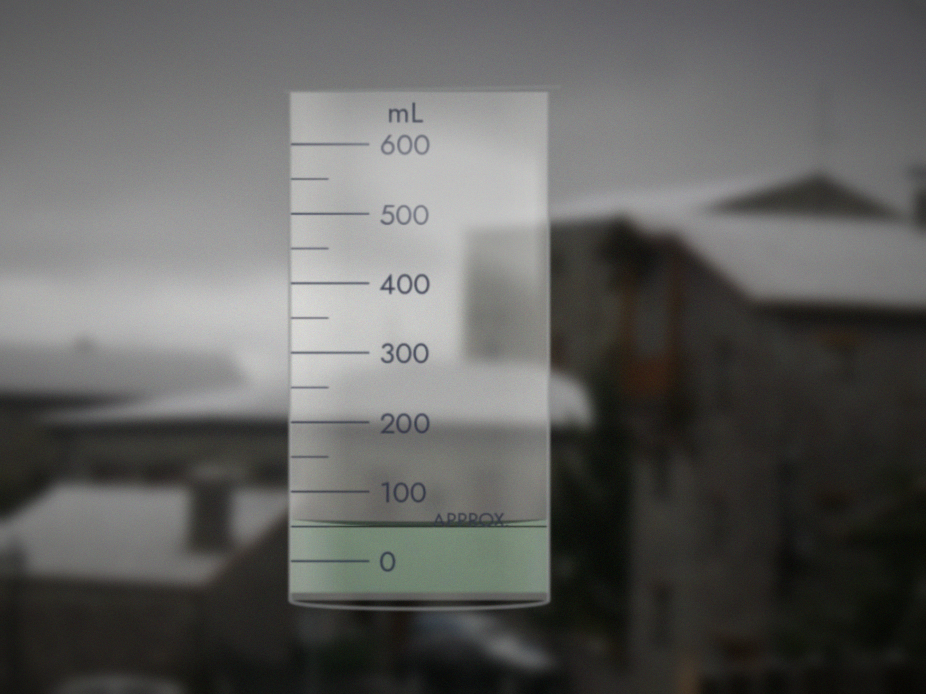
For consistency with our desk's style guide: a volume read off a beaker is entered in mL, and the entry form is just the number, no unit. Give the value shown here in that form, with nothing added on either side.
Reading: 50
